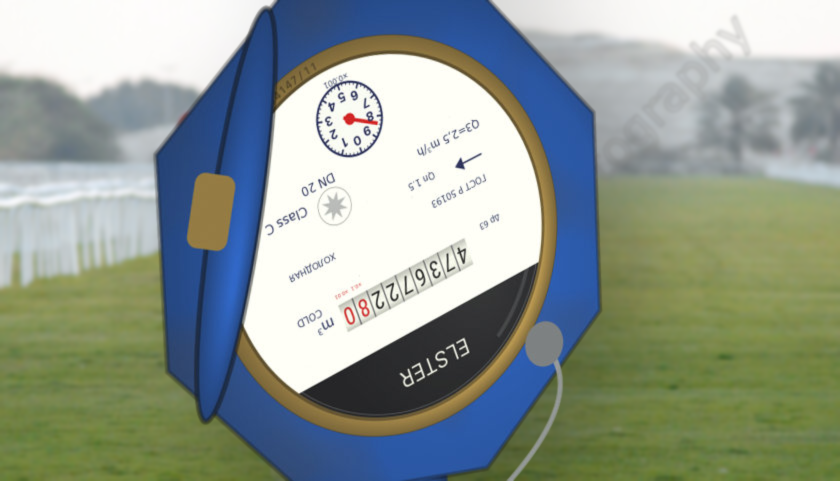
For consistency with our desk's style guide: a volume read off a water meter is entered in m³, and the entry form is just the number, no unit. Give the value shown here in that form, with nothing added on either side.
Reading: 4736722.808
